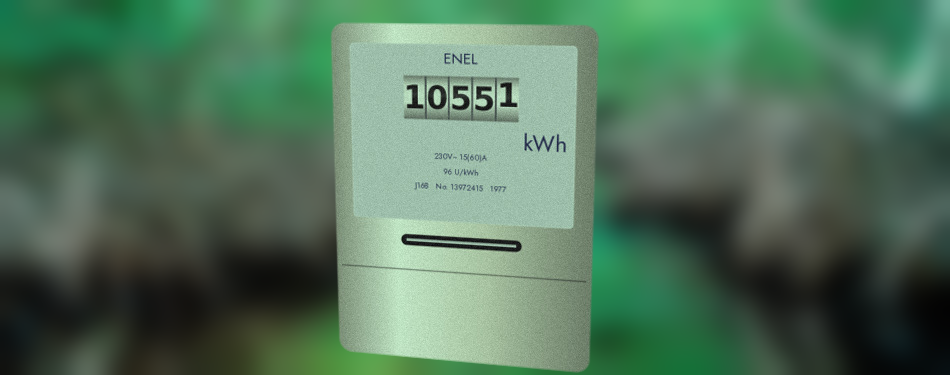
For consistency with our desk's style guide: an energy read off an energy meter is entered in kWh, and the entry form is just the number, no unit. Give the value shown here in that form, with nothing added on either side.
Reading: 10551
